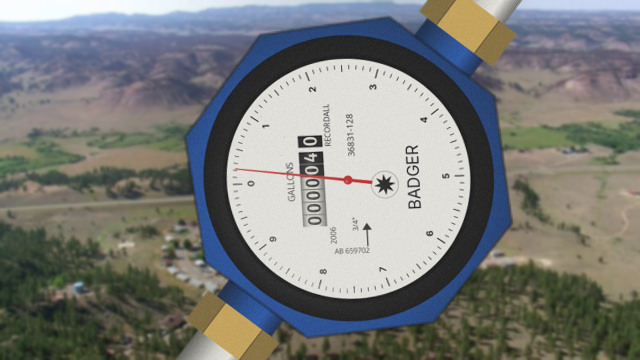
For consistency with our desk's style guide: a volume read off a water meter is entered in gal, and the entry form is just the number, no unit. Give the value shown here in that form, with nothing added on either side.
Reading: 40.2
